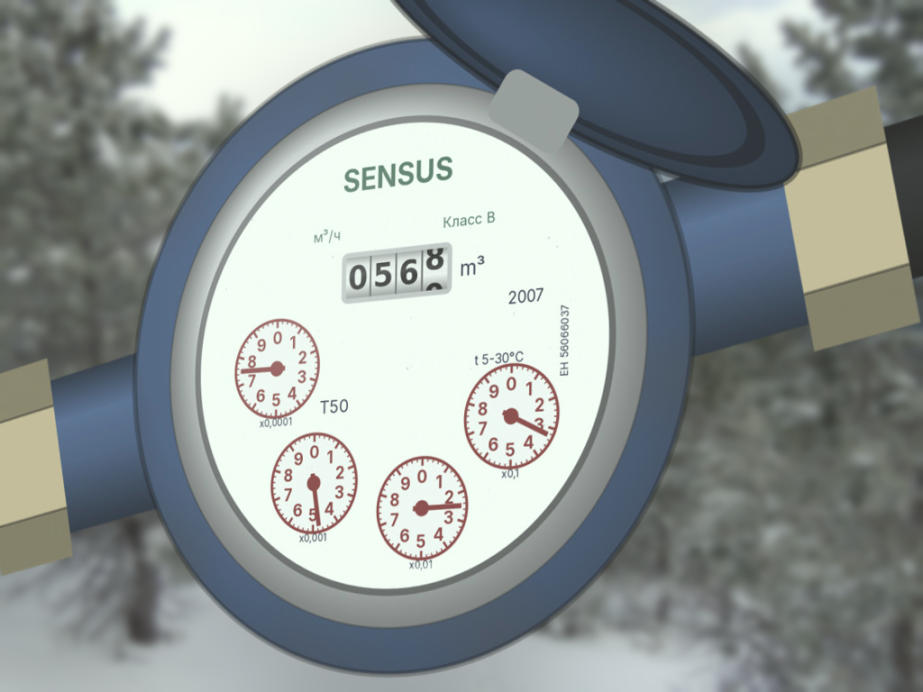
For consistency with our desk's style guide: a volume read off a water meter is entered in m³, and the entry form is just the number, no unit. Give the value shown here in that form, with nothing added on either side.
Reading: 568.3247
